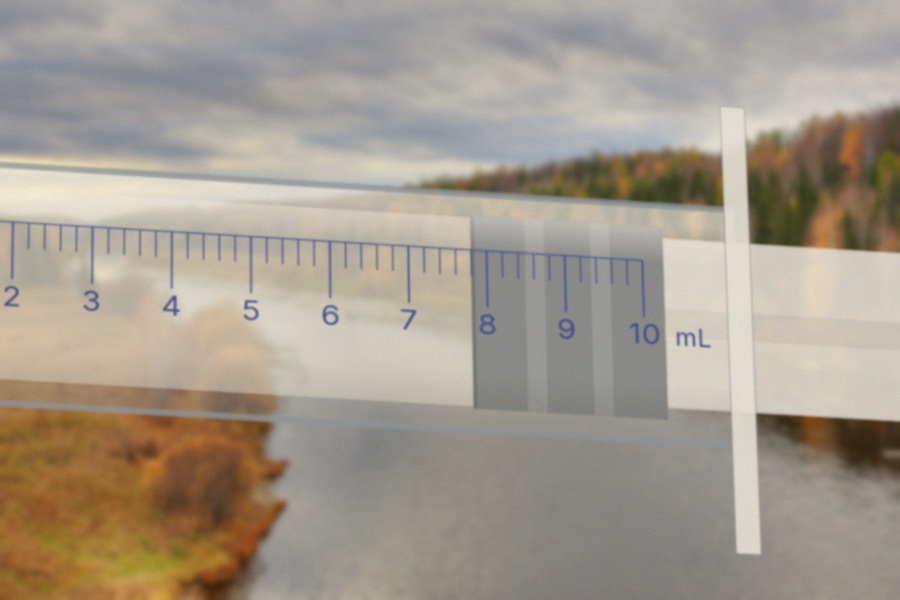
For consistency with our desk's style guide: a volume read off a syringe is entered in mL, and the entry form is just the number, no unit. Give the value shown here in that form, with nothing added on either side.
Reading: 7.8
